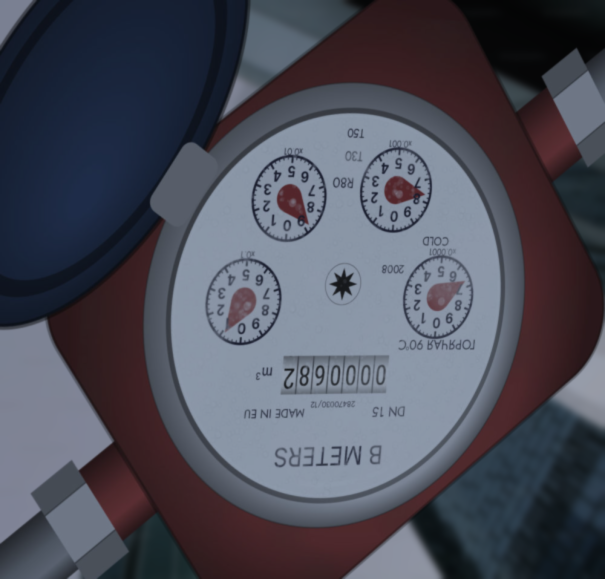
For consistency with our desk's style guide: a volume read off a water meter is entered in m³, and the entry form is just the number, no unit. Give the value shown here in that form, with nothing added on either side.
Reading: 682.0876
